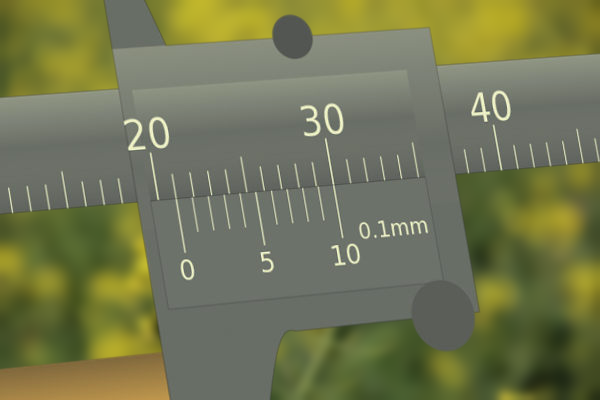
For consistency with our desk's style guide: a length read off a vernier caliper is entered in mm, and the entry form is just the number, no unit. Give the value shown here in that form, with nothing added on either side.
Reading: 21.0
